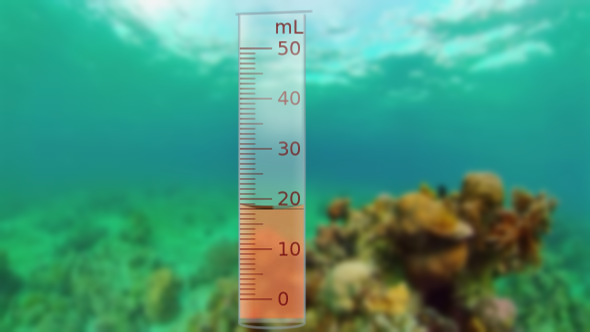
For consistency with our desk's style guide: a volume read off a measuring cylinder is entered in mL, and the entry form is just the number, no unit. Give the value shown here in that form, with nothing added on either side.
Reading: 18
